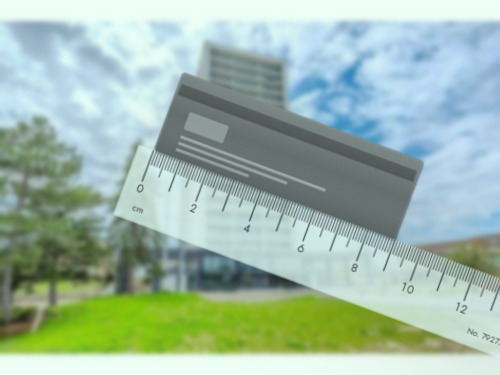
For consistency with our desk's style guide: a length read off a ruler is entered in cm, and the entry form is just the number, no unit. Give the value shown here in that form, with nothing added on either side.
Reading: 9
